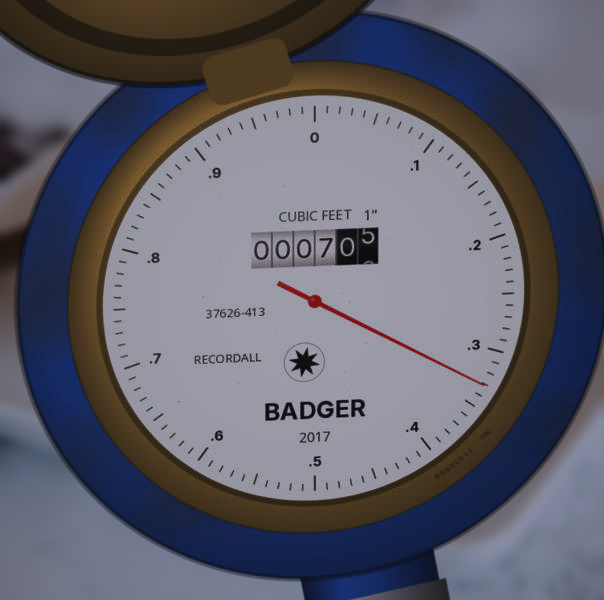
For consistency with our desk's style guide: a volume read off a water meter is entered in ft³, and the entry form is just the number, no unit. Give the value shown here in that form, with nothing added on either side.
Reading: 705.33
